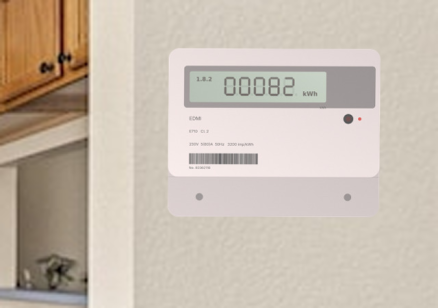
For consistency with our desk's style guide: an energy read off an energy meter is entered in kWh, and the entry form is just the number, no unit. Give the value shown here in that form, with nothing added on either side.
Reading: 82
